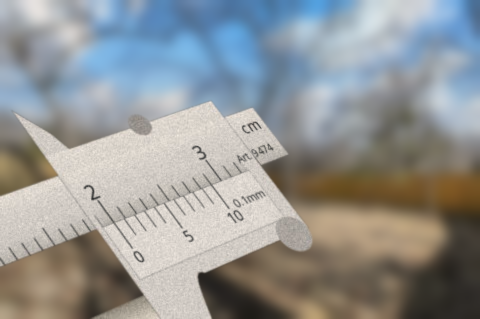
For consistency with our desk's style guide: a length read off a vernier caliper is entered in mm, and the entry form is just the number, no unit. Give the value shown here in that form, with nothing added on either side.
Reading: 20.0
